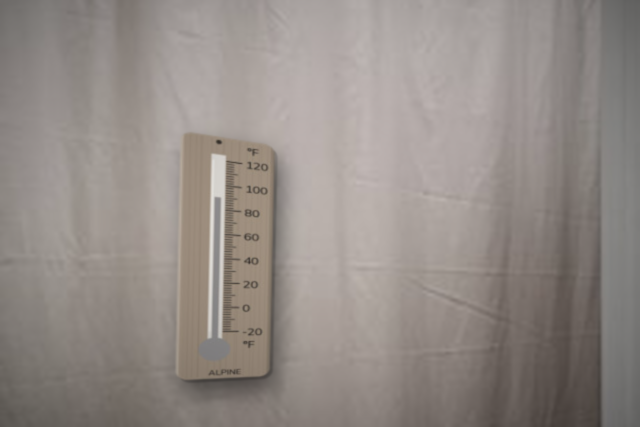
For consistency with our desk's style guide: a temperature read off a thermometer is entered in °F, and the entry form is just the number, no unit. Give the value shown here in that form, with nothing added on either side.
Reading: 90
